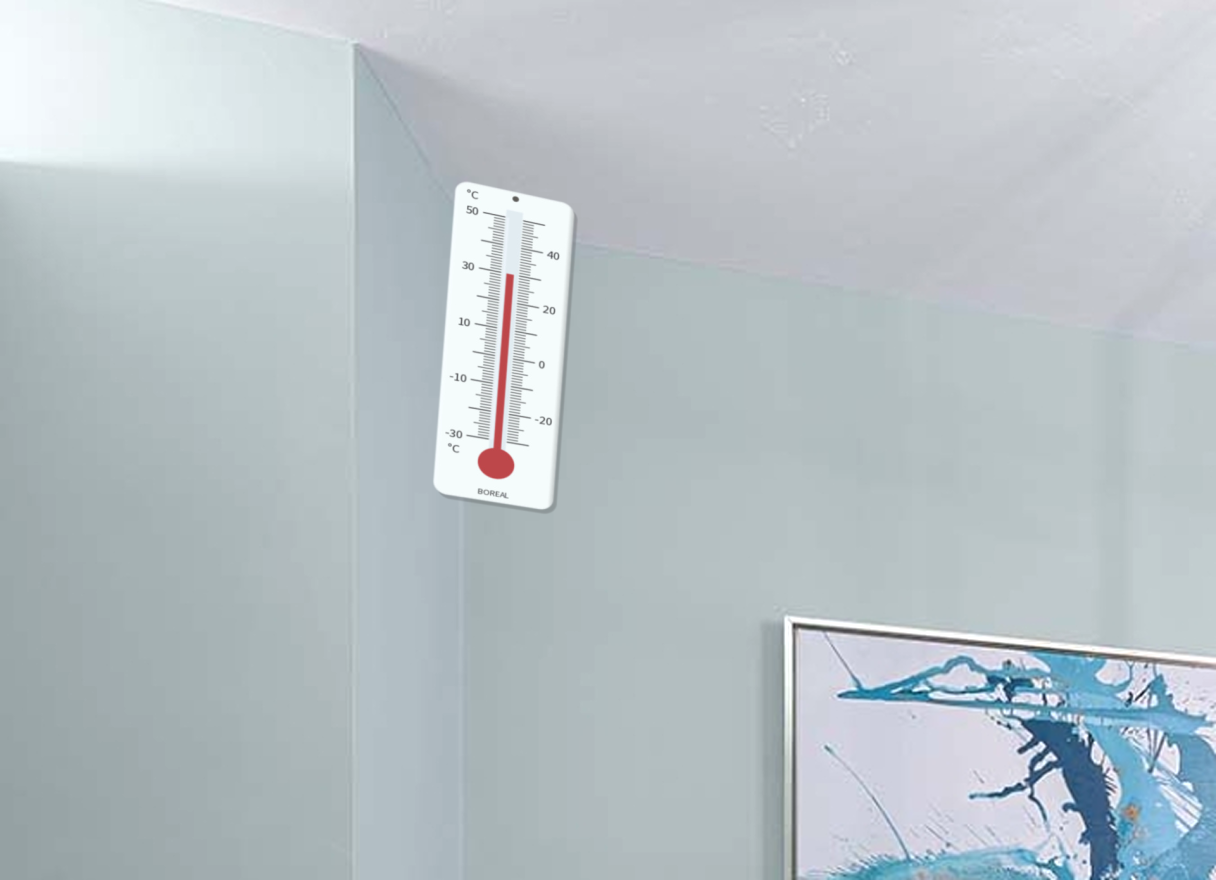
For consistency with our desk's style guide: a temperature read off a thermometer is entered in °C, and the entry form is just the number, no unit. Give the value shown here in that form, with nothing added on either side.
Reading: 30
